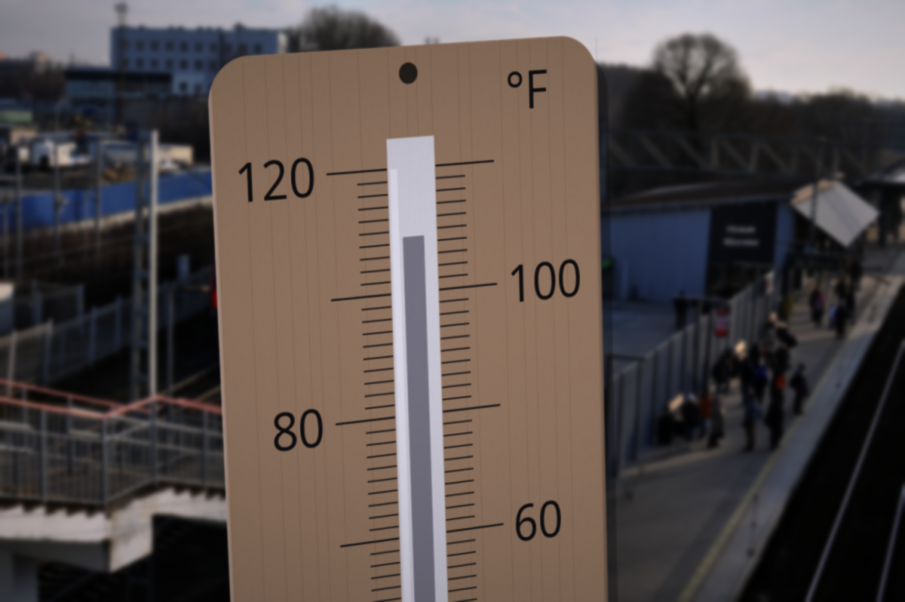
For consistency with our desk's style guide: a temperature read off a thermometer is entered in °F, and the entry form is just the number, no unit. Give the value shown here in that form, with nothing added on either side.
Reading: 109
